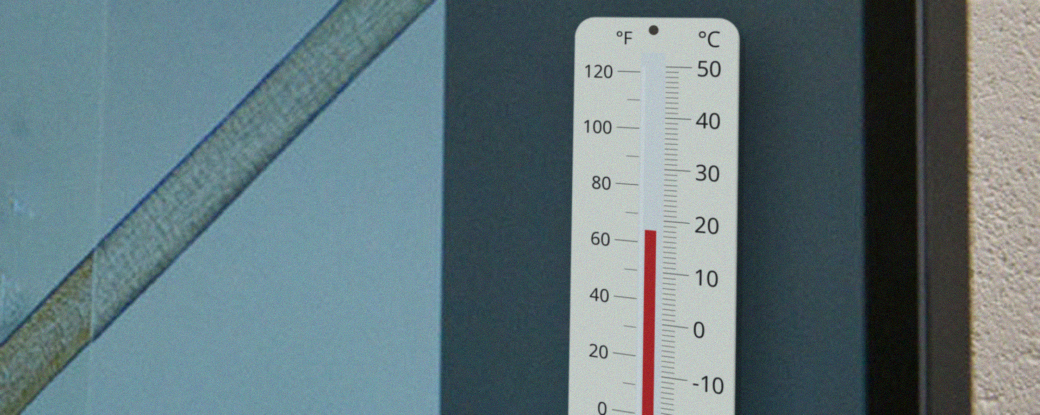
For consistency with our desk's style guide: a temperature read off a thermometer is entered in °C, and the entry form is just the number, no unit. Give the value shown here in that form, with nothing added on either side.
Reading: 18
